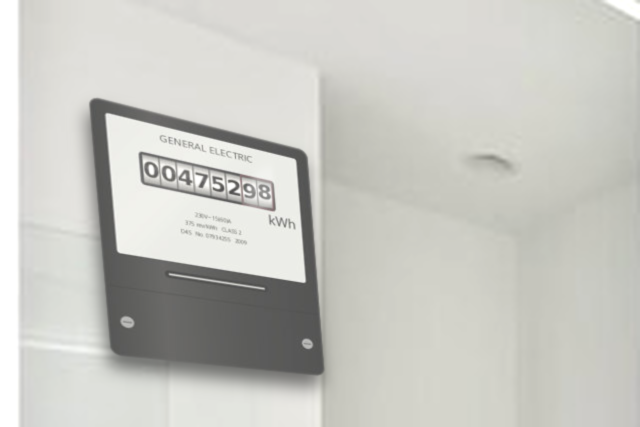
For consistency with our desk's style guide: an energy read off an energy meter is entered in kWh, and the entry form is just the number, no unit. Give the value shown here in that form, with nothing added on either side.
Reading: 4752.98
